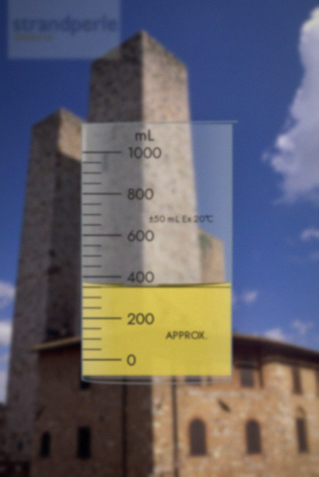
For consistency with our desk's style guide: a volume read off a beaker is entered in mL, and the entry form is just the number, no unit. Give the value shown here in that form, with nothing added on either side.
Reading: 350
